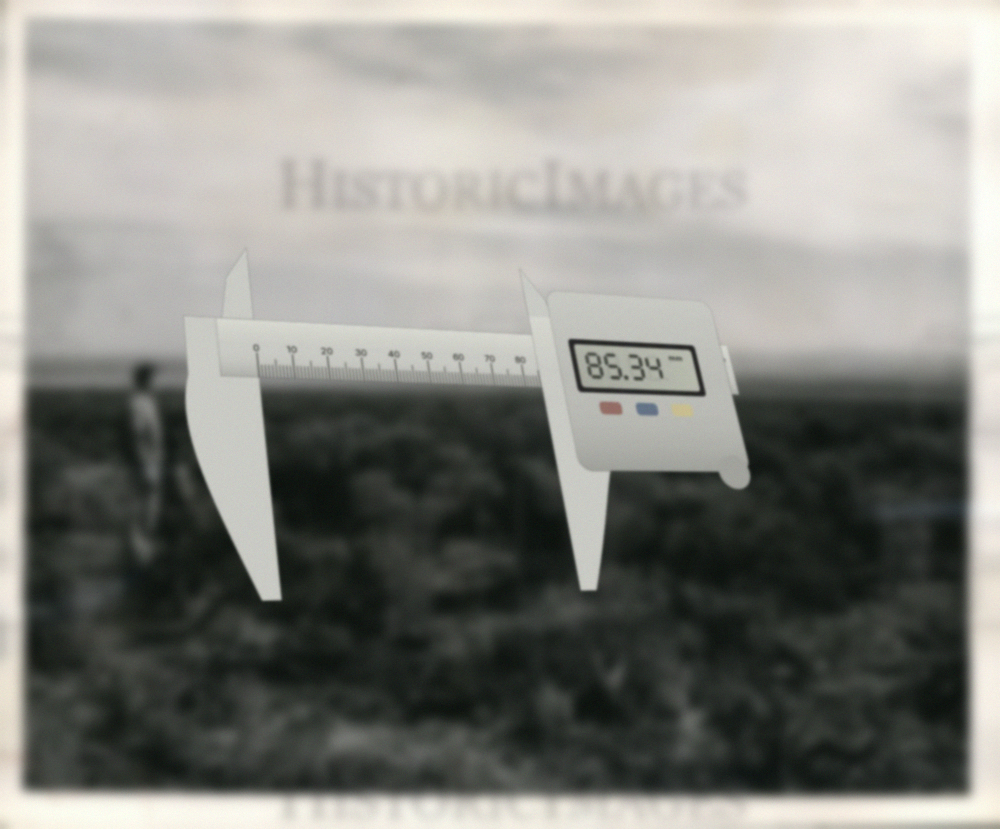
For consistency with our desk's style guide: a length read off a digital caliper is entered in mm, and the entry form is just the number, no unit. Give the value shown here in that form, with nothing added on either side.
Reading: 85.34
